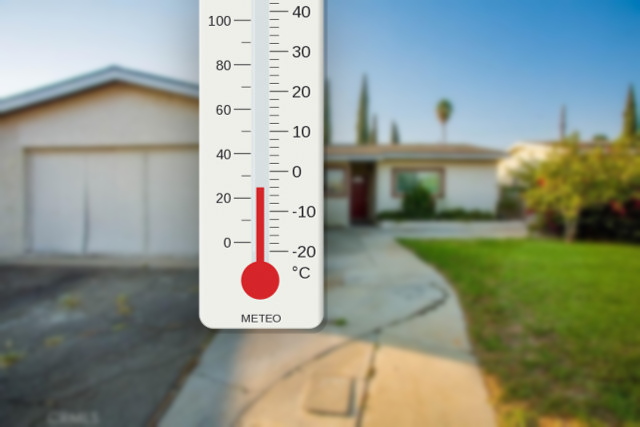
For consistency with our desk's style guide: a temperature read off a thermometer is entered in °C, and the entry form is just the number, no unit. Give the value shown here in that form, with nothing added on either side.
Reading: -4
